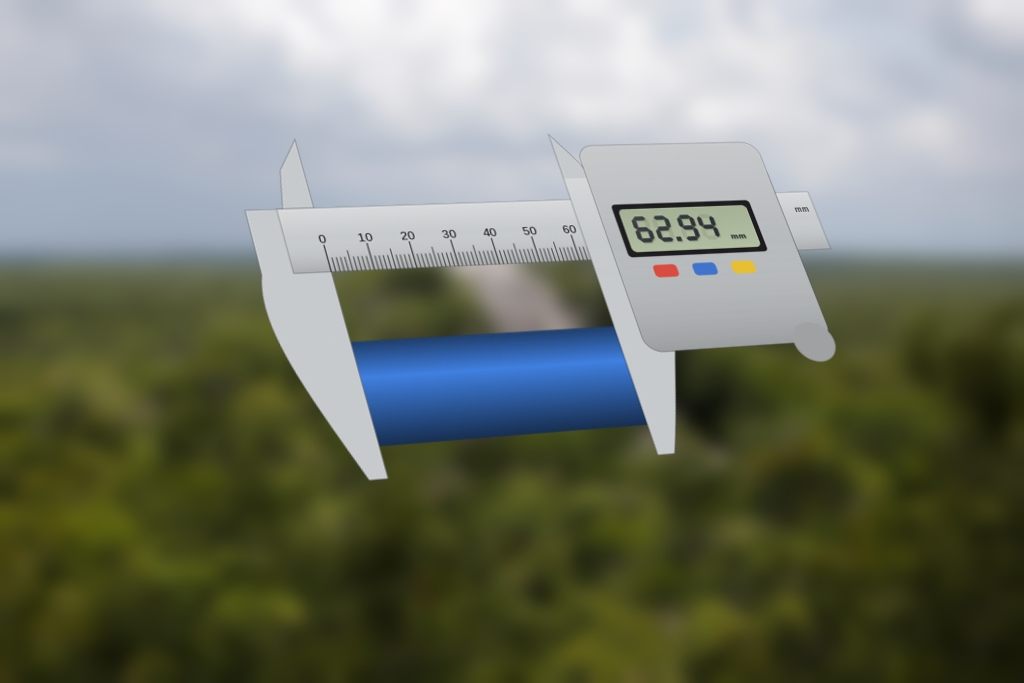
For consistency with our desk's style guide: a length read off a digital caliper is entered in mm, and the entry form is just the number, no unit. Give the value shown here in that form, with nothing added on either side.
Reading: 62.94
